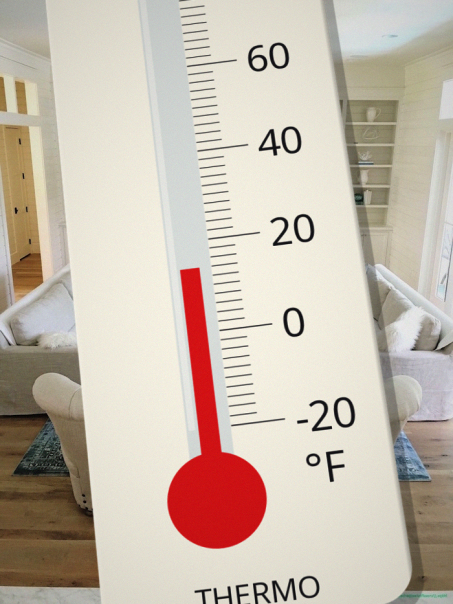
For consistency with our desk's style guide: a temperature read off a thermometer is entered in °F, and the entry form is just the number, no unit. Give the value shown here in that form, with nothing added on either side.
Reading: 14
